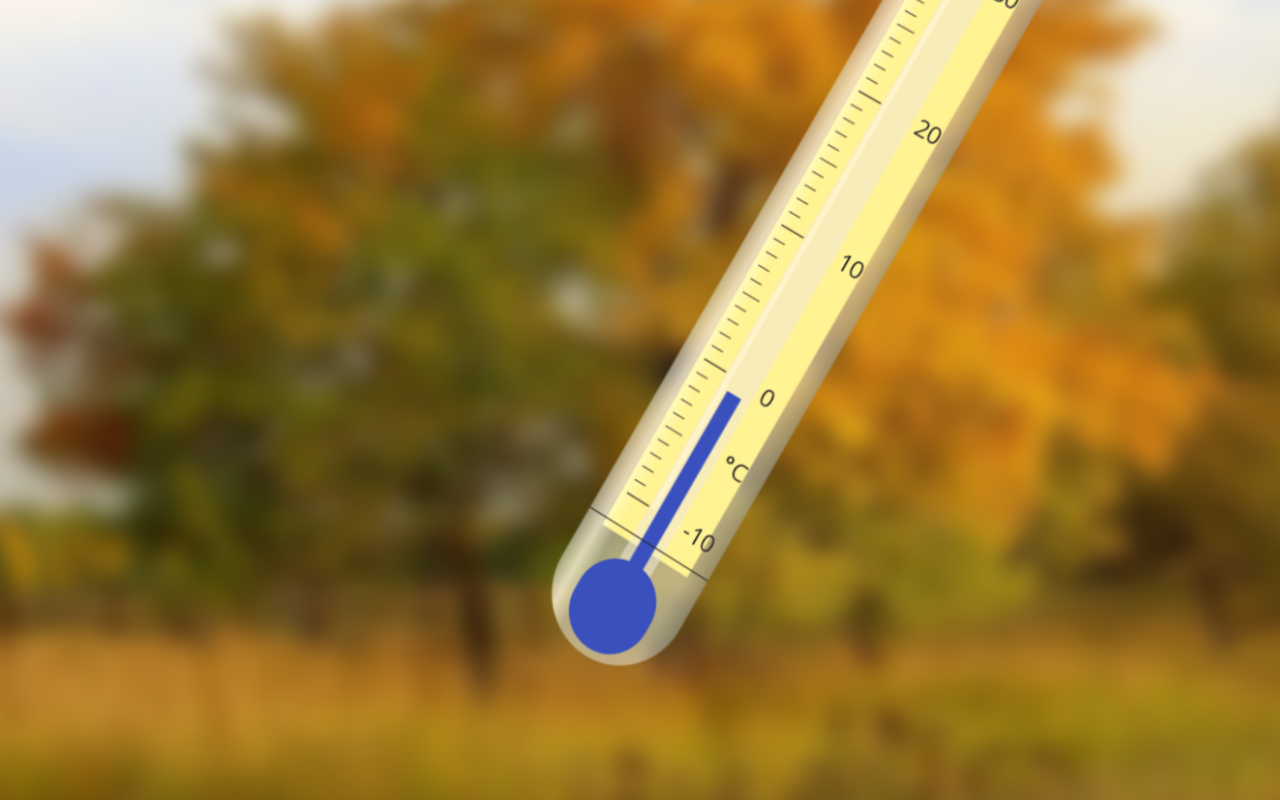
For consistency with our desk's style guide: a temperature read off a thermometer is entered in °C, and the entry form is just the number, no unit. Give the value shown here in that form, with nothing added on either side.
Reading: -1
